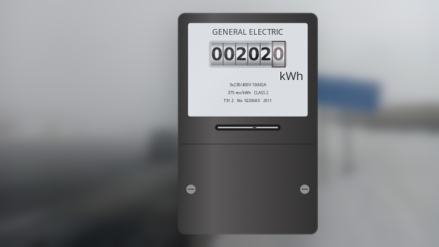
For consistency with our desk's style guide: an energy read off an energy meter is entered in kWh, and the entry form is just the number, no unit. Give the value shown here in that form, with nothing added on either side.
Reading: 202.0
